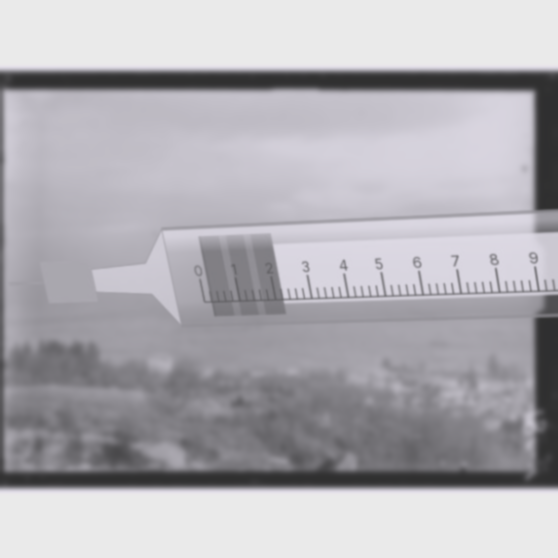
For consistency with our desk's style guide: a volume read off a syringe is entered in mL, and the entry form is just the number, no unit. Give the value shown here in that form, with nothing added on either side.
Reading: 0.2
